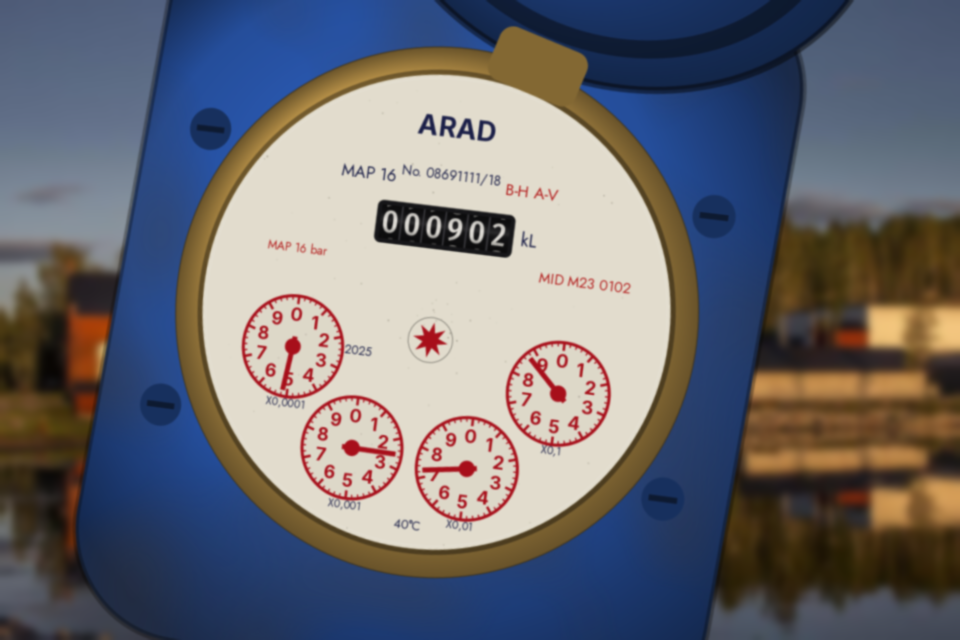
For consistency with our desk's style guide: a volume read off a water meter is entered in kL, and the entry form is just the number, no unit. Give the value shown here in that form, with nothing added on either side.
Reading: 902.8725
